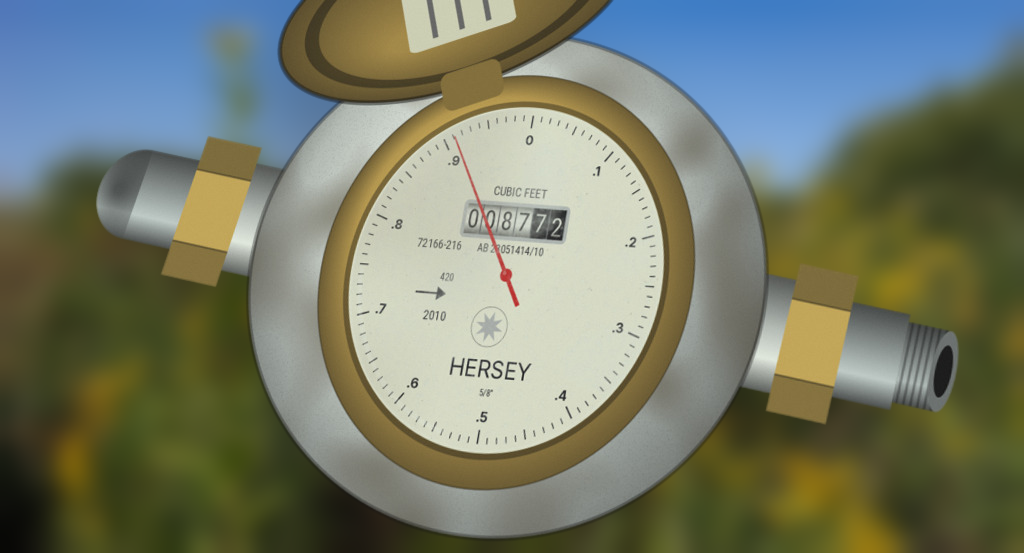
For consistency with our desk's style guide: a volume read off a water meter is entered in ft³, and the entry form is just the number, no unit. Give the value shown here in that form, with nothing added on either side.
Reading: 8771.91
